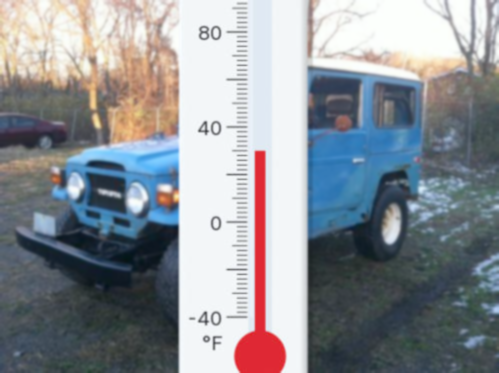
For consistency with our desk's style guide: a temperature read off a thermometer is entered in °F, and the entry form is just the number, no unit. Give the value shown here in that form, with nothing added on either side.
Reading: 30
